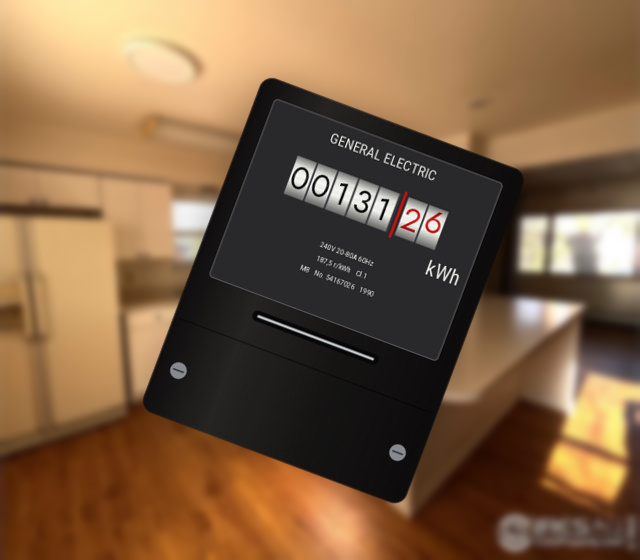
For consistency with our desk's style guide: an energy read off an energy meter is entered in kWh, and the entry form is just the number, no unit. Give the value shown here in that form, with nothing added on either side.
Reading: 131.26
